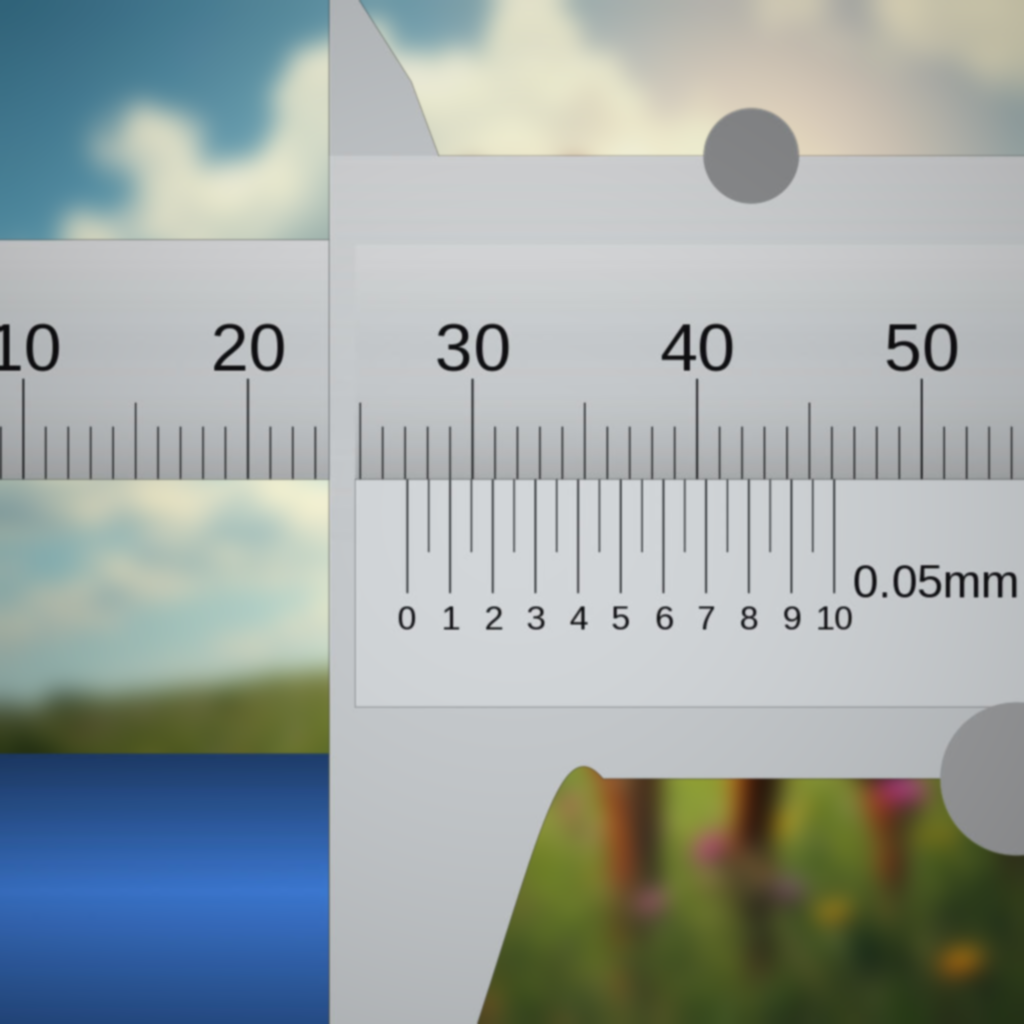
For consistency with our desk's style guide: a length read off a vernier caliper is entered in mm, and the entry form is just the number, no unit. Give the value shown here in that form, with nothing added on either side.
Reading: 27.1
